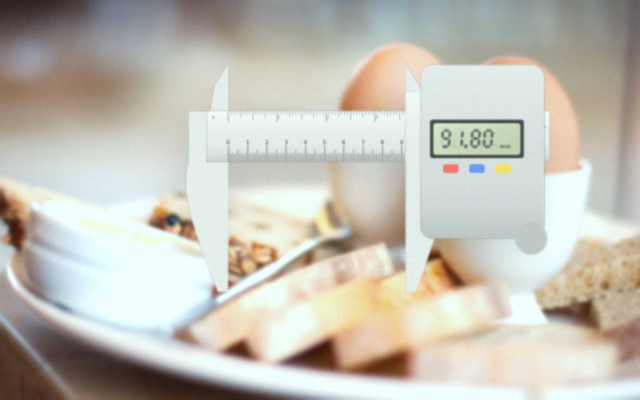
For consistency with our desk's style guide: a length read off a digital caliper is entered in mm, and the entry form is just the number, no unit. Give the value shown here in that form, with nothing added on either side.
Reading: 91.80
